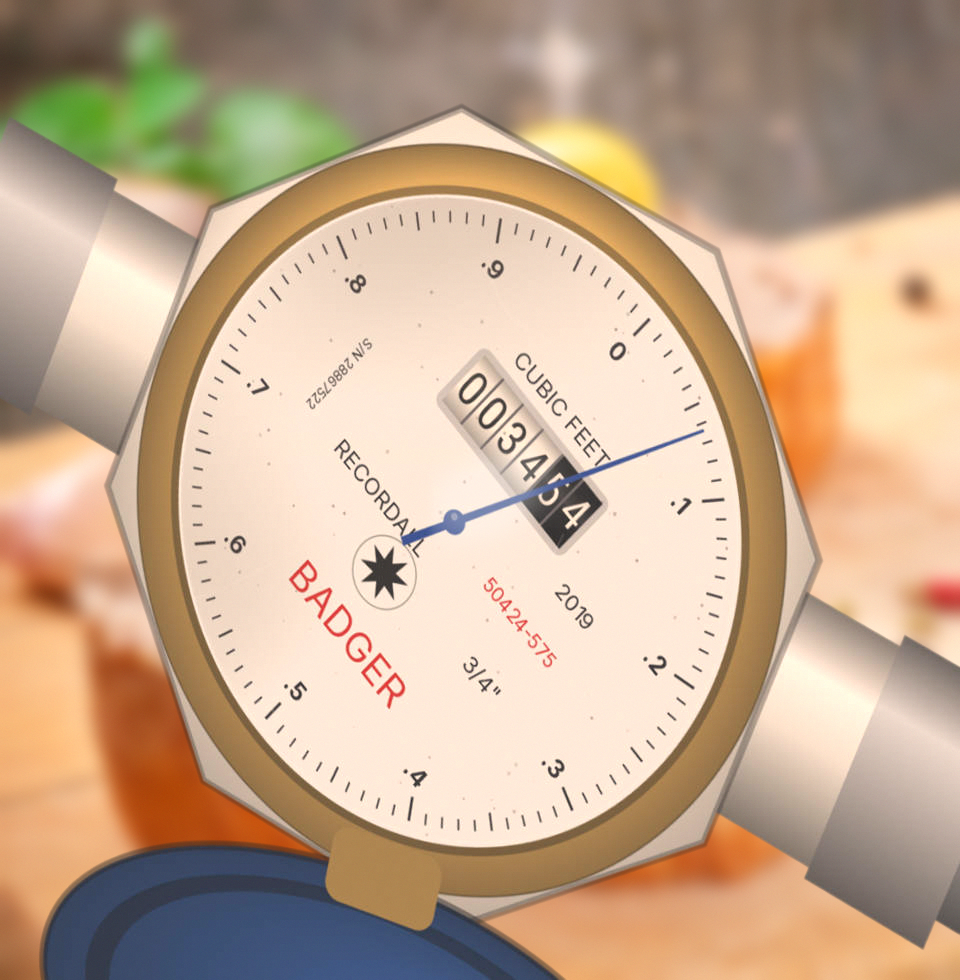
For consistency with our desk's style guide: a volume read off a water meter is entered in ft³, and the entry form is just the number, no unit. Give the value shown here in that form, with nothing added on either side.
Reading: 3454.06
